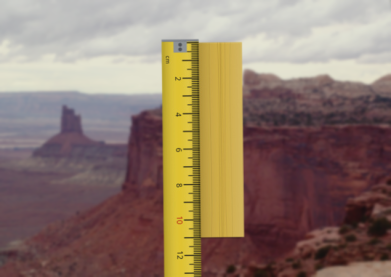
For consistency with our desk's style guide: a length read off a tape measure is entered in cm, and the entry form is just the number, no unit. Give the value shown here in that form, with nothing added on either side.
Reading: 11
